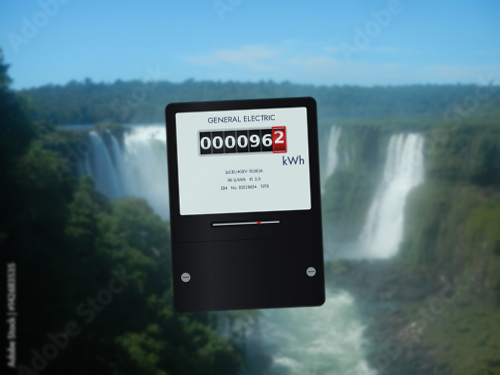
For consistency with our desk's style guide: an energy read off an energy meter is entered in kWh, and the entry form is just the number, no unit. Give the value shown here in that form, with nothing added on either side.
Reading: 96.2
